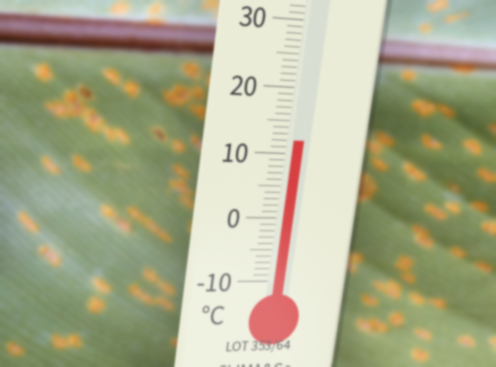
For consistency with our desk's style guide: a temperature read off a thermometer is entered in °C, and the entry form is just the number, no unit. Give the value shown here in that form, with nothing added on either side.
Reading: 12
